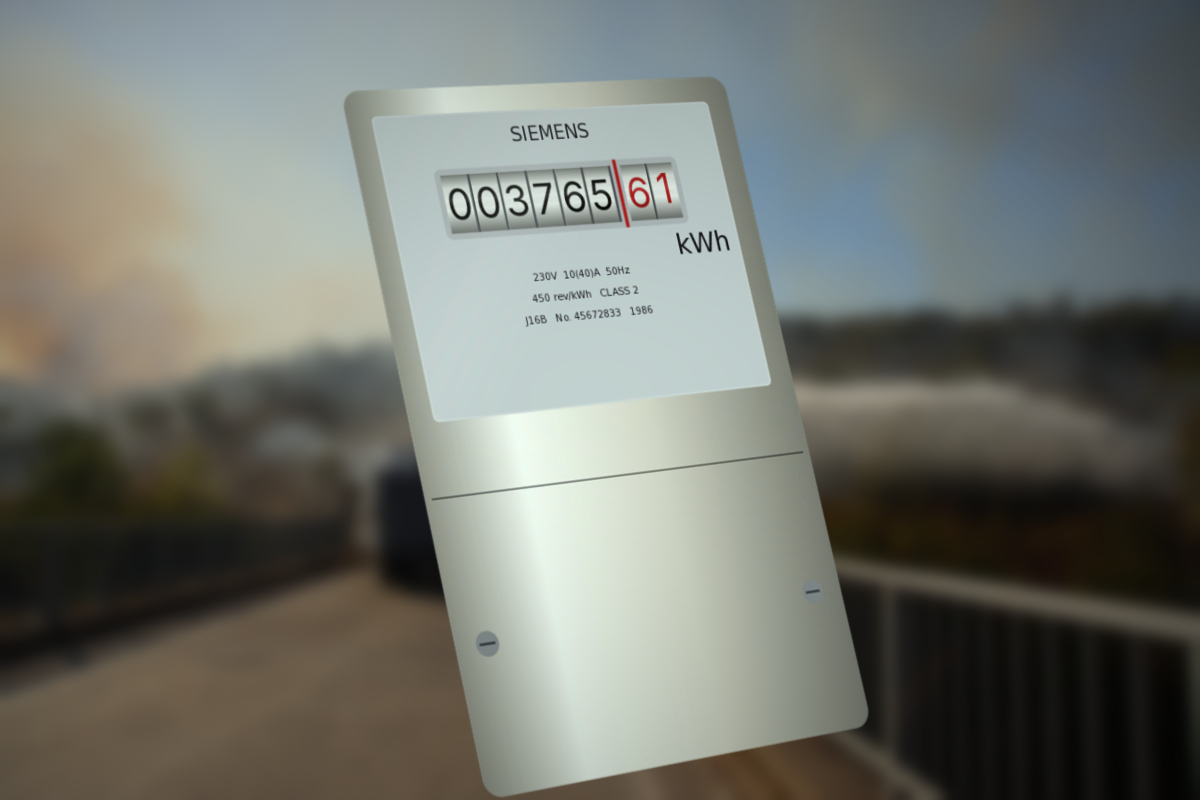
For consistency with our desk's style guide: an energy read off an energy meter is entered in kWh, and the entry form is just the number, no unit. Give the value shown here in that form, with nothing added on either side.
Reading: 3765.61
